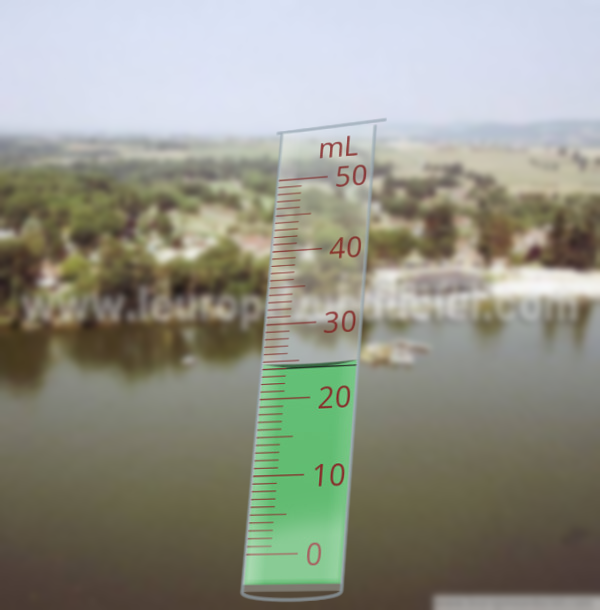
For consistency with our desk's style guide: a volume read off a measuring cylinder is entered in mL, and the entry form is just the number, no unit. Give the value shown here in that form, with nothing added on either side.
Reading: 24
